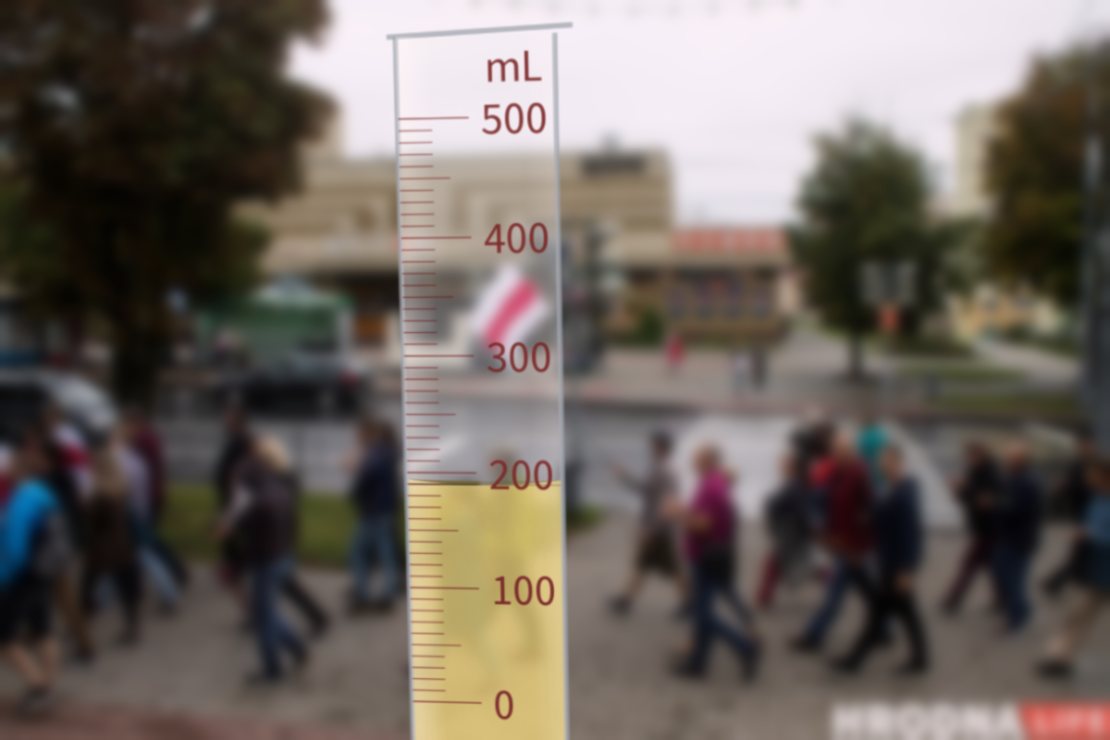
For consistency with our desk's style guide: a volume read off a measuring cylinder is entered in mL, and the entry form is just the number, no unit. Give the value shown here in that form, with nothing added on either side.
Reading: 190
